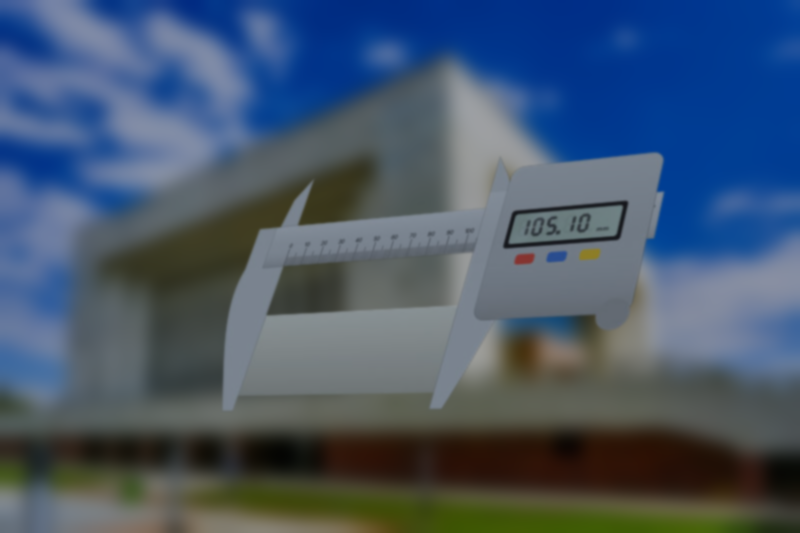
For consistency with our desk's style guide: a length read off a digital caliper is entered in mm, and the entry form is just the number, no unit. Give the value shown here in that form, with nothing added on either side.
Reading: 105.10
